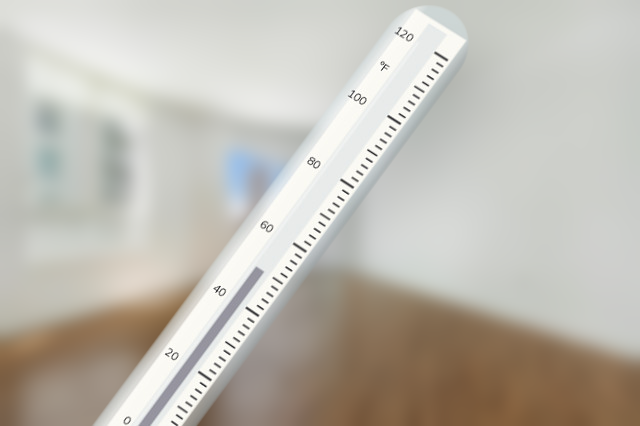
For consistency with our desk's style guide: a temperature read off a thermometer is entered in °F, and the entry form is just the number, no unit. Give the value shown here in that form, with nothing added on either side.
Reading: 50
